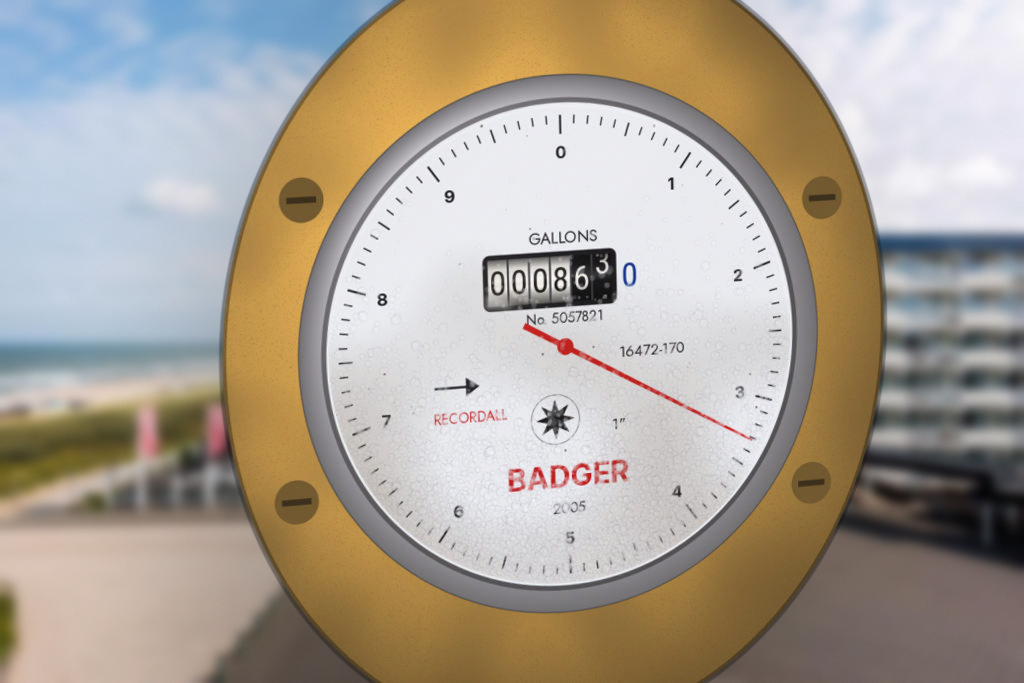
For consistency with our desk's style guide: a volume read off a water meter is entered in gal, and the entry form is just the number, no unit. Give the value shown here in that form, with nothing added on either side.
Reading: 8633.3
